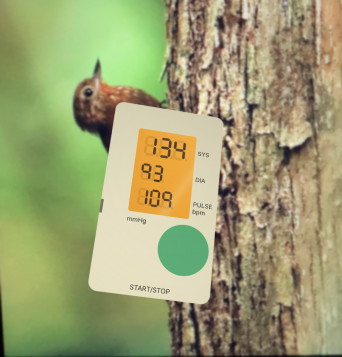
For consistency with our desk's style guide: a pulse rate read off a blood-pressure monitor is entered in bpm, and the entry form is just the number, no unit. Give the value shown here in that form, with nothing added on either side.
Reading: 109
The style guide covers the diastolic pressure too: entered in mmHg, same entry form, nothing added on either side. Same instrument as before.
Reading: 93
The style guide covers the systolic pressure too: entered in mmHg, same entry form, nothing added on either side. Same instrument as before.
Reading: 134
